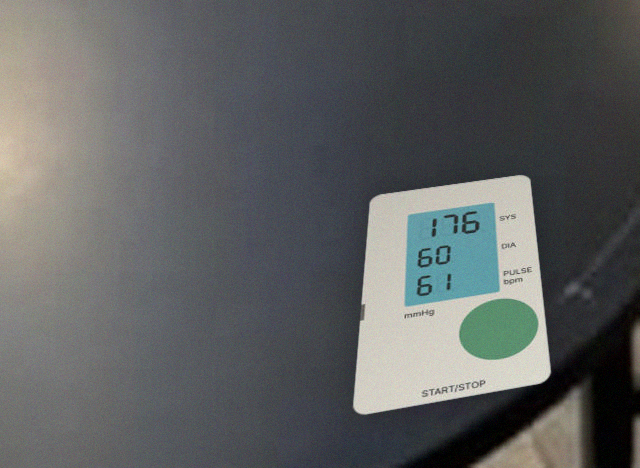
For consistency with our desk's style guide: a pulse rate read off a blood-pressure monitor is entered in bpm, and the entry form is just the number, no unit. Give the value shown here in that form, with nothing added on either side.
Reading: 61
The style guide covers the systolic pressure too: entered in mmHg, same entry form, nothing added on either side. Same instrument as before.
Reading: 176
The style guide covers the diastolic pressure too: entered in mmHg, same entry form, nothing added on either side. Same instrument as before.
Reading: 60
